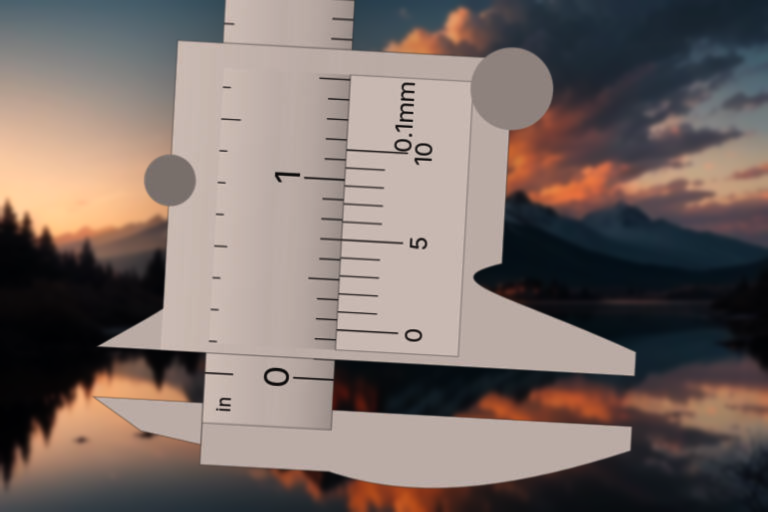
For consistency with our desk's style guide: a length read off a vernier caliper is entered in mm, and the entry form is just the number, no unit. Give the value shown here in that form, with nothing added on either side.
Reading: 2.5
